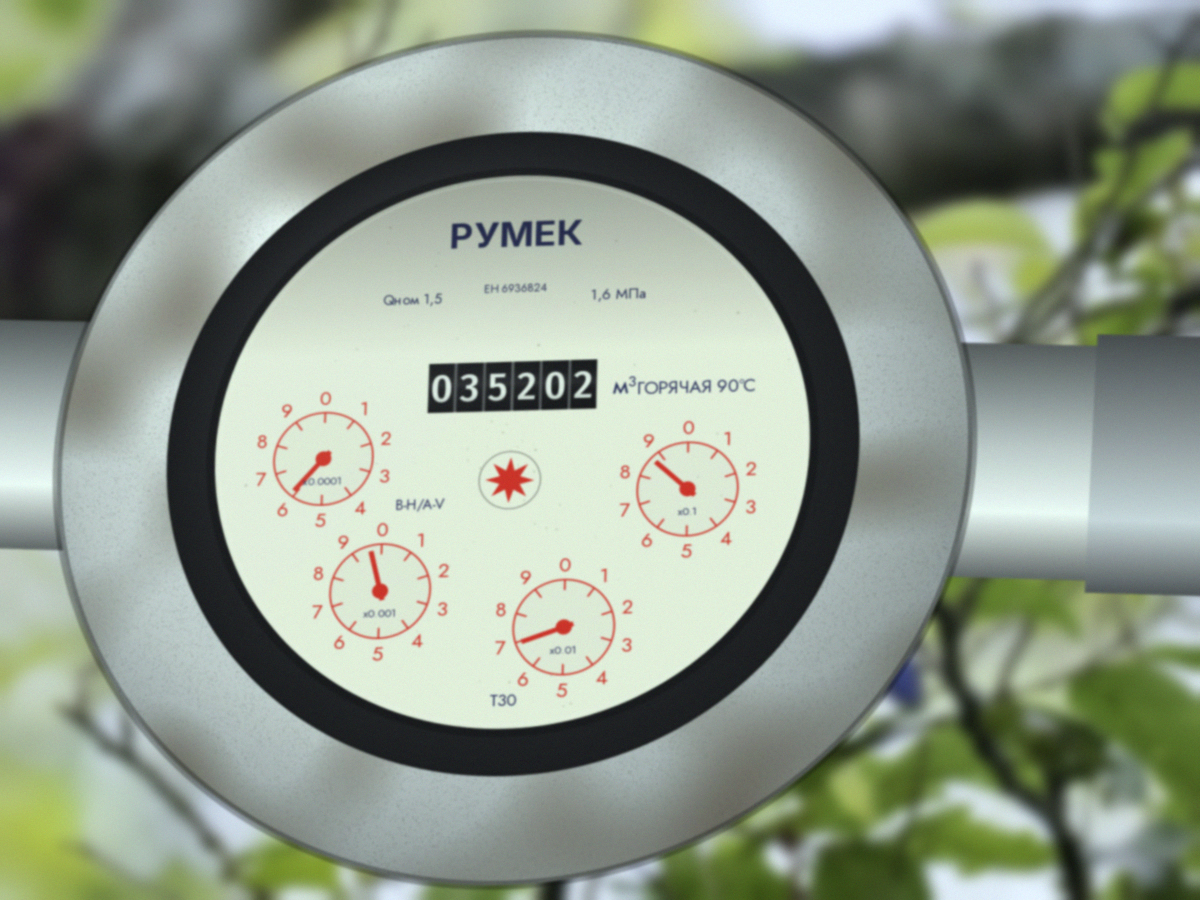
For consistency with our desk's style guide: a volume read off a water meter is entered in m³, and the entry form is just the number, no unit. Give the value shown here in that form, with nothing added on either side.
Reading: 35202.8696
